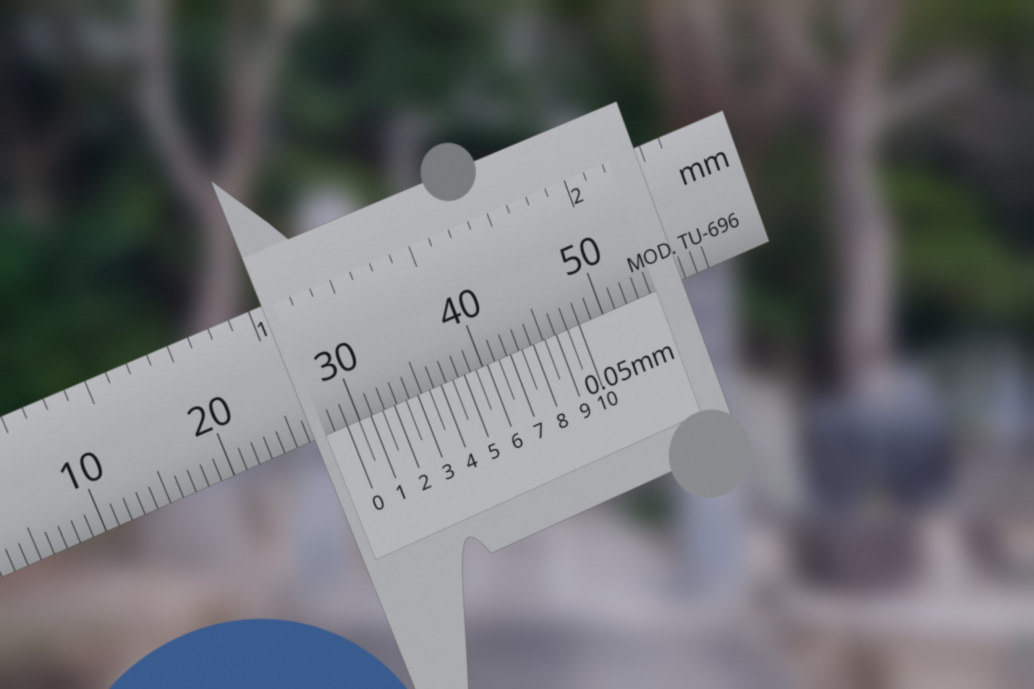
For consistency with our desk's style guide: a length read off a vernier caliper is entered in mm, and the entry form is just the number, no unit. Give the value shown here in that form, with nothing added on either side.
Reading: 29.0
